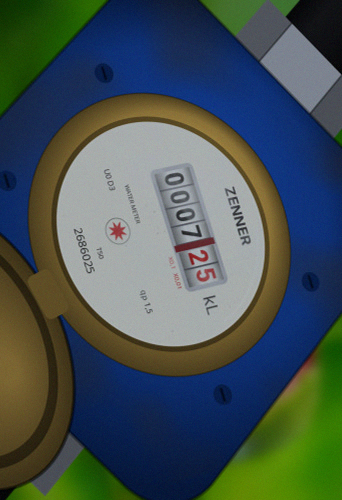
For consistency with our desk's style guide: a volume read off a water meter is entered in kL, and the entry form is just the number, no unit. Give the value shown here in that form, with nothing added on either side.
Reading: 7.25
